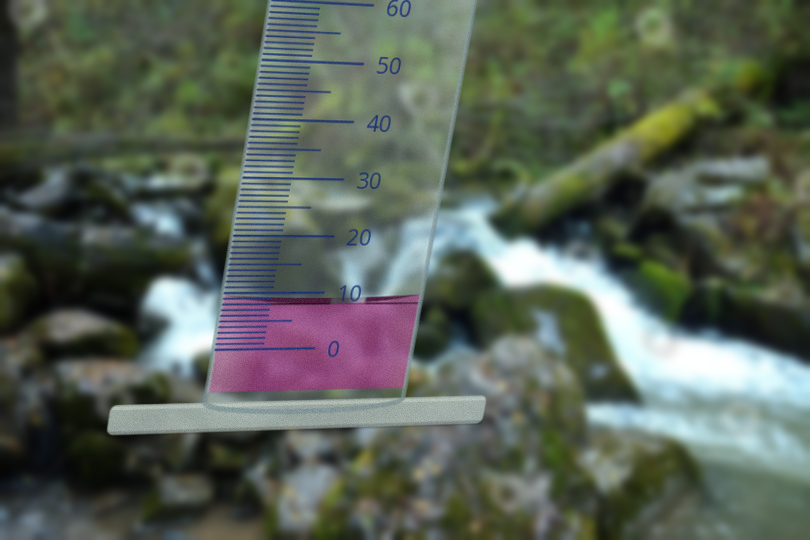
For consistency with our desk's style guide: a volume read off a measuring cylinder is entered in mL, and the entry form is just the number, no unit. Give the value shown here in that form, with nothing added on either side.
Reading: 8
